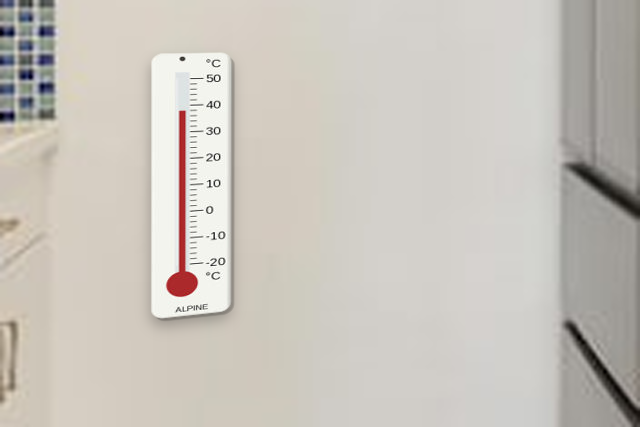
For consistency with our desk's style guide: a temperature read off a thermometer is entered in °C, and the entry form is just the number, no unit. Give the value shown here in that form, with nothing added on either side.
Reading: 38
